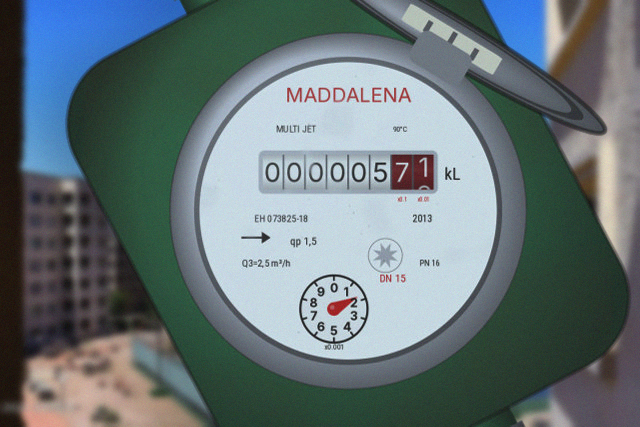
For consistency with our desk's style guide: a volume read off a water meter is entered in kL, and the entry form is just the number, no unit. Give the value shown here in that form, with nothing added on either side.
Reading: 5.711
